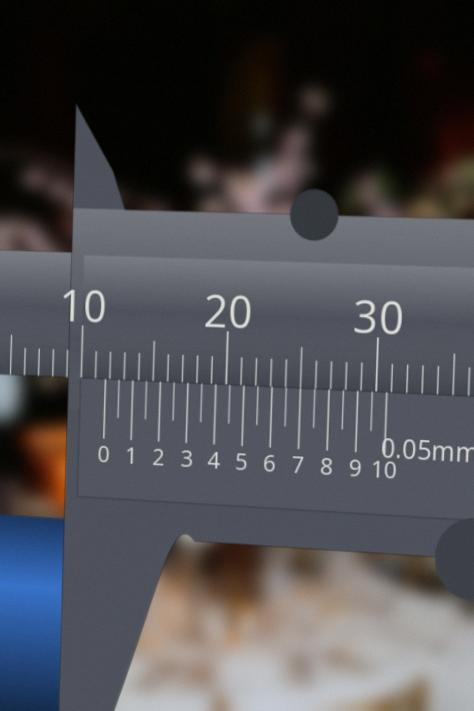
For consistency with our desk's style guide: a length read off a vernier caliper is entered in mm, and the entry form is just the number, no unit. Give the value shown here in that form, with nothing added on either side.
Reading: 11.7
